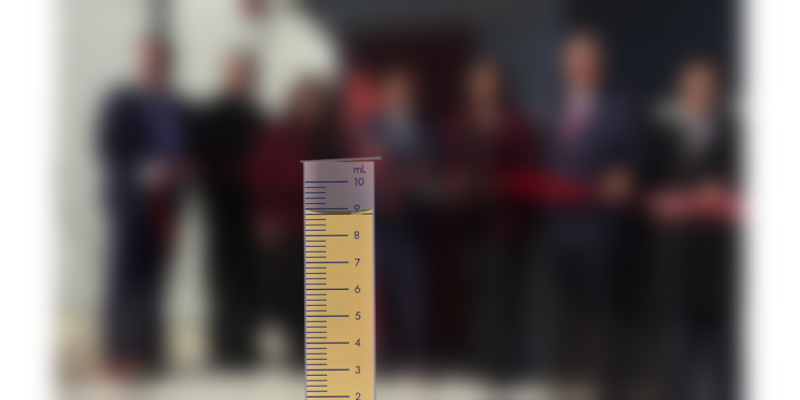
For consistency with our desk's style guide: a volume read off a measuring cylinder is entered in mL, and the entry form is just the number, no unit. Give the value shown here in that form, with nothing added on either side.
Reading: 8.8
